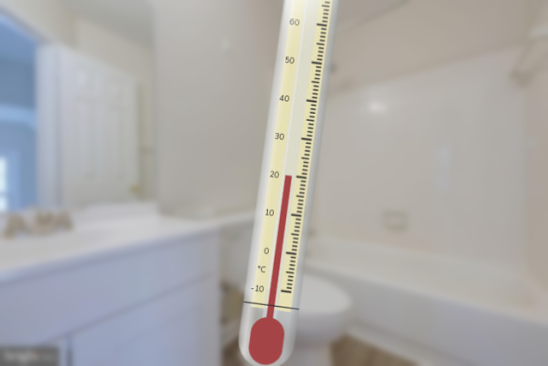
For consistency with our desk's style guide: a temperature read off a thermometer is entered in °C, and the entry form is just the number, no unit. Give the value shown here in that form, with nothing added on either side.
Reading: 20
